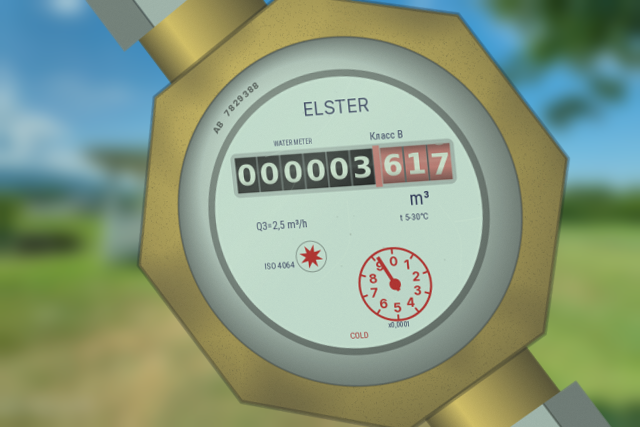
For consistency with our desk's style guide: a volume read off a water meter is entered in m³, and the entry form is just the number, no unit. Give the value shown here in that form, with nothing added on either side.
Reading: 3.6169
